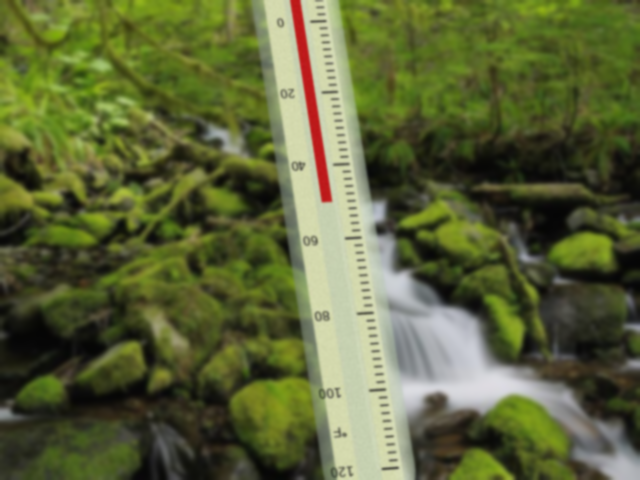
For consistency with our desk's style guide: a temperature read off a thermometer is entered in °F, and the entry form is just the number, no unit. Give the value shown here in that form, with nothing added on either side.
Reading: 50
